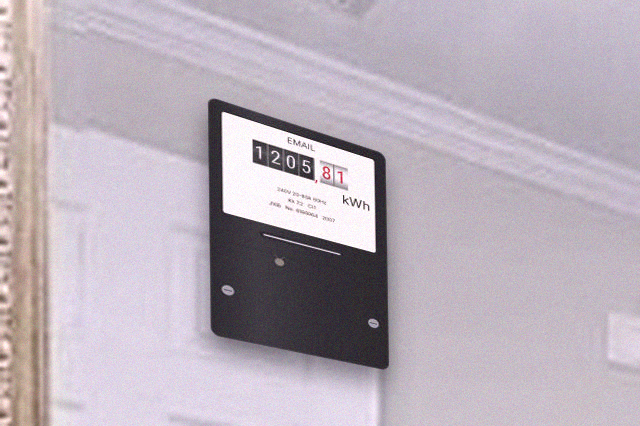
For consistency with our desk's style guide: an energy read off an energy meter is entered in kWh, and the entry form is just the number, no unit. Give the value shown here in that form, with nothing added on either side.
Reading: 1205.81
